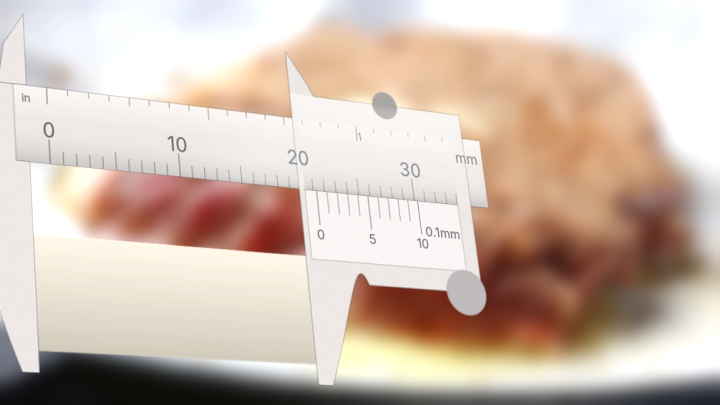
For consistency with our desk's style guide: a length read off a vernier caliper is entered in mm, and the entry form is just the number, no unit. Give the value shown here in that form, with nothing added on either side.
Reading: 21.3
